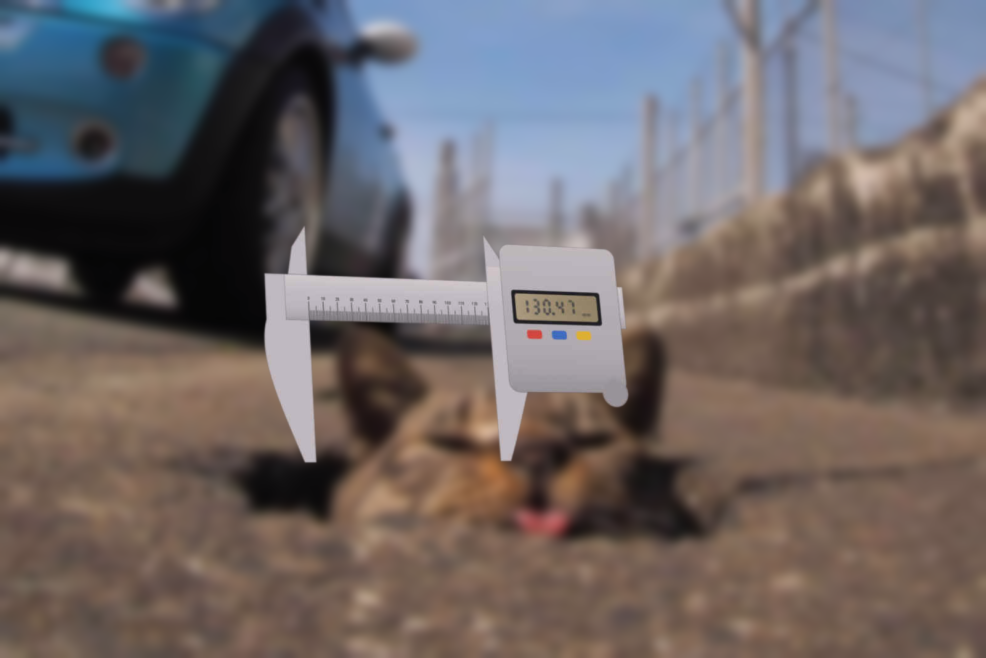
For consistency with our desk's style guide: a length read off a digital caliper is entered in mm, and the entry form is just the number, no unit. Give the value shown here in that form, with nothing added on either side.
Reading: 130.47
